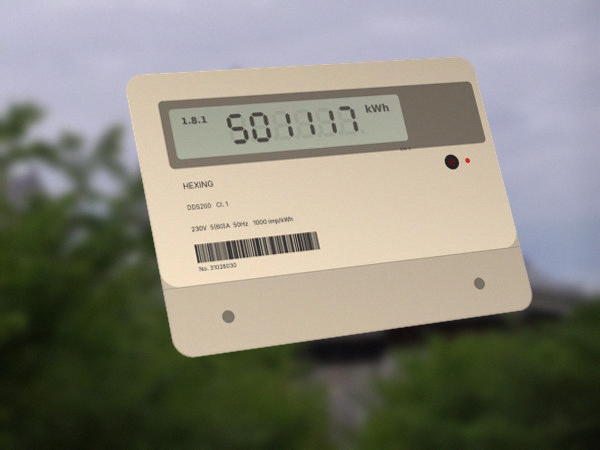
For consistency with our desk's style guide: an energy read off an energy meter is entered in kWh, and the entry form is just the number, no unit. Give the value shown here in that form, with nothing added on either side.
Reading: 501117
